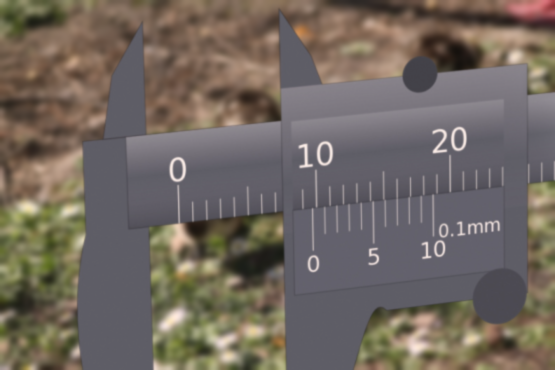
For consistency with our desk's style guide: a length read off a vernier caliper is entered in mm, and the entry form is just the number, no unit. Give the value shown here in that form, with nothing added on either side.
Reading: 9.7
